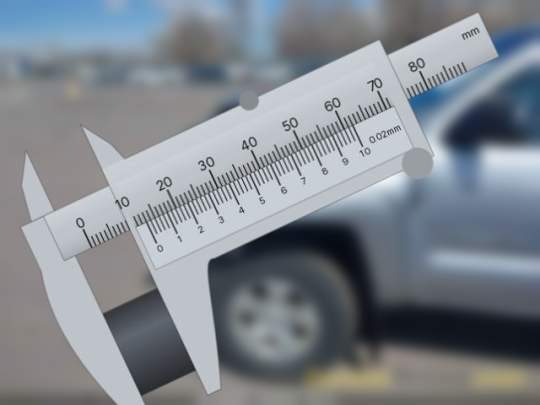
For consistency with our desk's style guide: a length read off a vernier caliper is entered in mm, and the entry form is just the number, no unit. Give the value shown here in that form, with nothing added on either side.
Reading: 13.0
